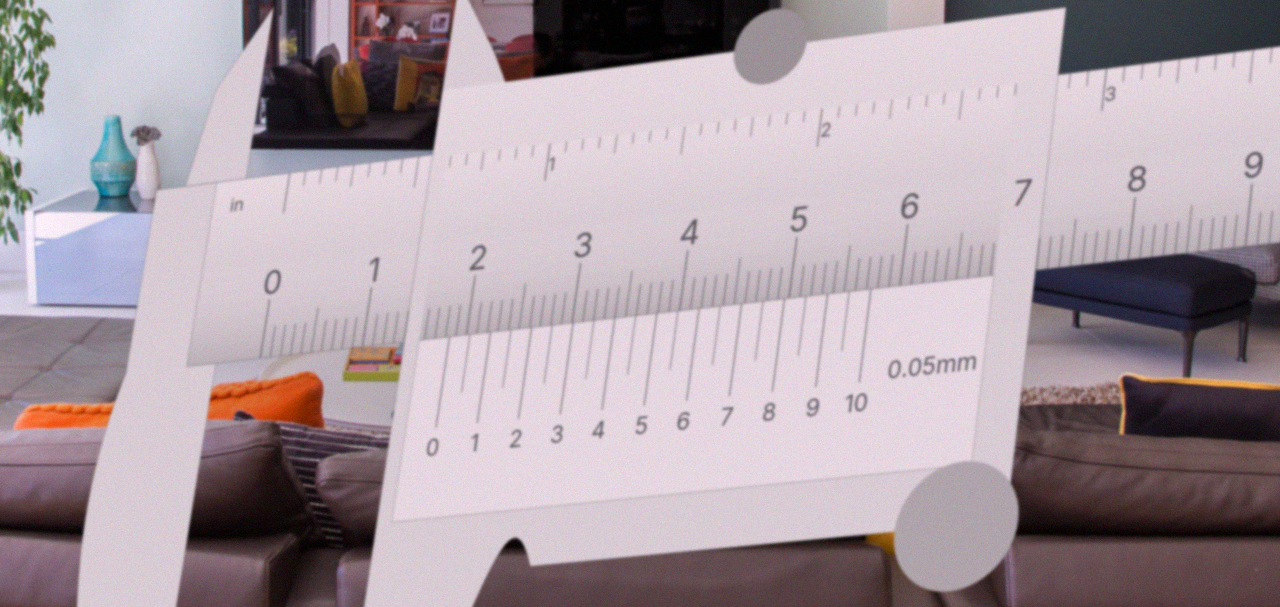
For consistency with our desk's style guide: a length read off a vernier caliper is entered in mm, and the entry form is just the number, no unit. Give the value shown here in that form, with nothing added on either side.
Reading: 18.4
